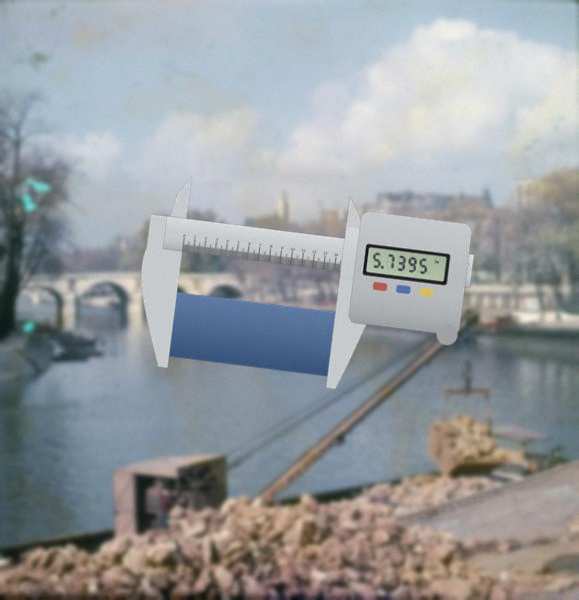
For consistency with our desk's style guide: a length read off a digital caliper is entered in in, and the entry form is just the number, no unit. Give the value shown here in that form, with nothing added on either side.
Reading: 5.7395
